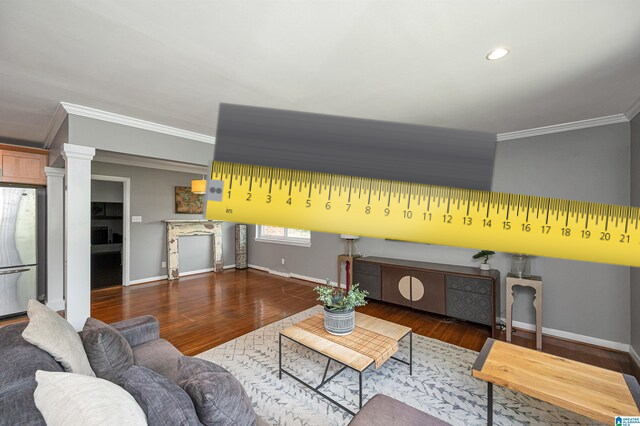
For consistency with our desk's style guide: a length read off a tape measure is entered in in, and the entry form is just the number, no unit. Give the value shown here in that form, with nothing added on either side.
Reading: 14
